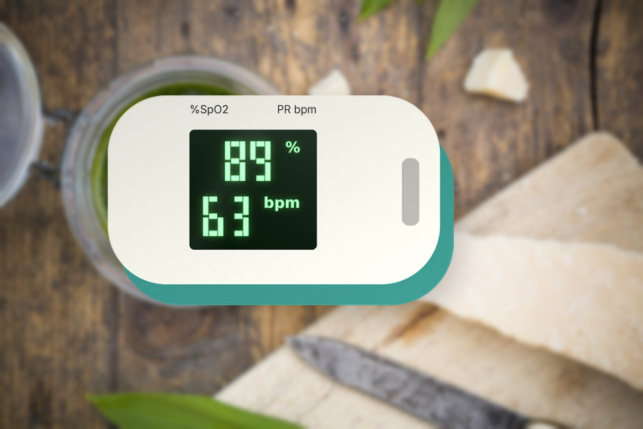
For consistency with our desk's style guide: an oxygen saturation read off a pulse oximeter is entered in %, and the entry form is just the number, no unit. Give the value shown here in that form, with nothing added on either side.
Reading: 89
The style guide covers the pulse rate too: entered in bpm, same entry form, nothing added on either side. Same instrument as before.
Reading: 63
